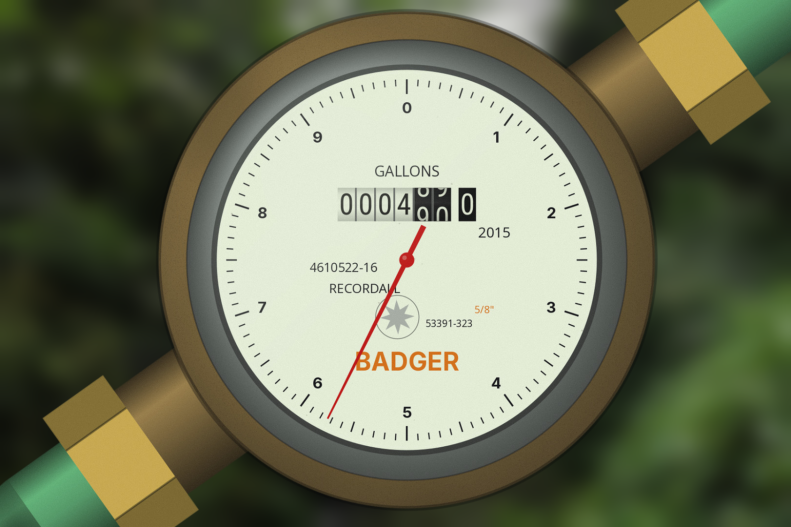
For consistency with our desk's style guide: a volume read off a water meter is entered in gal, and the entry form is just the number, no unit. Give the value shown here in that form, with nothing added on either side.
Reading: 4895.7
